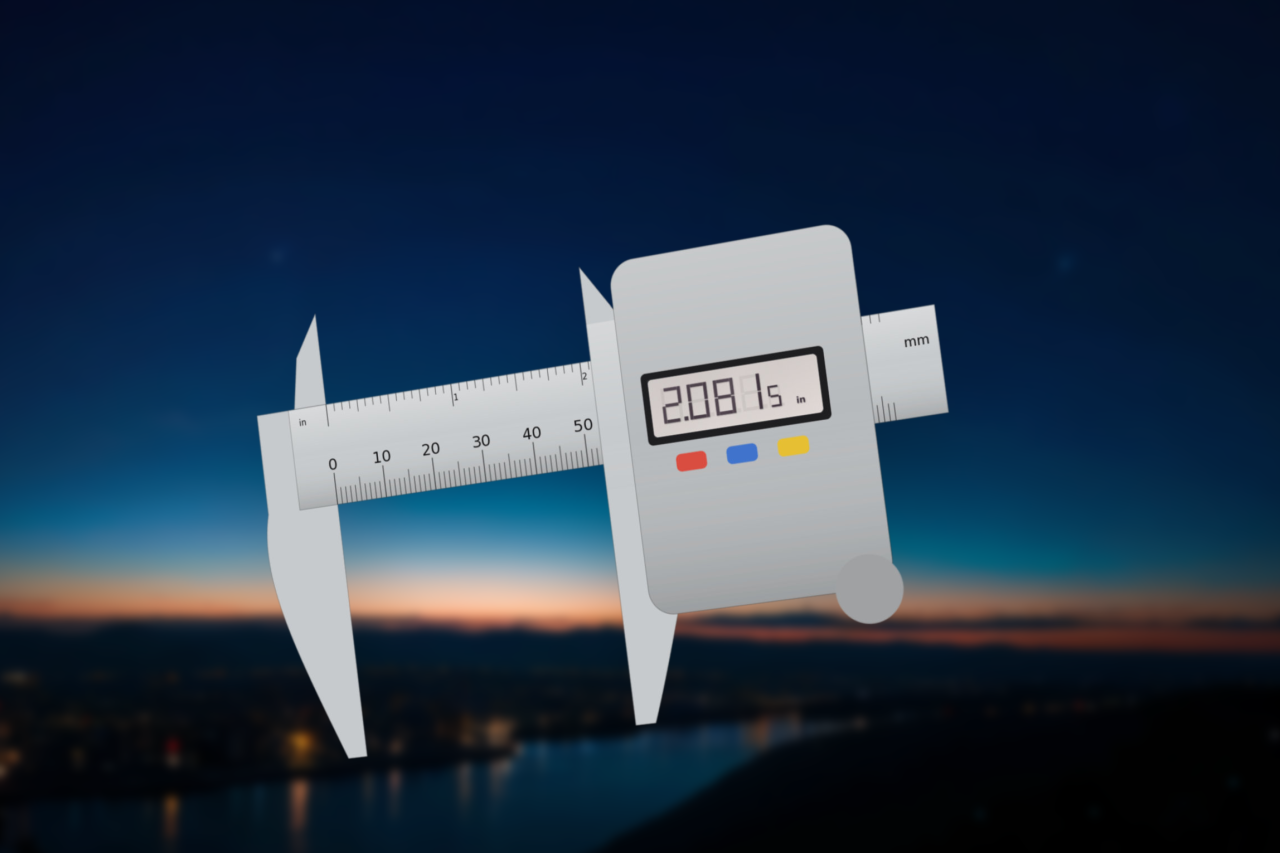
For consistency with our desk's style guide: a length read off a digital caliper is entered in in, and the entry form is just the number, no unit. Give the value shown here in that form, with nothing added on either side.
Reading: 2.0815
